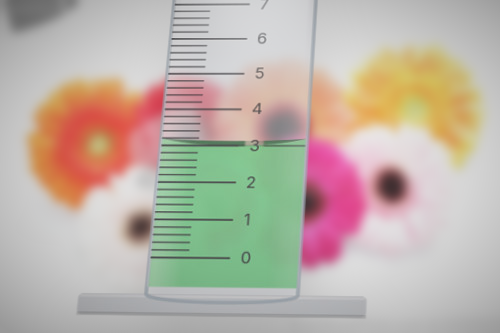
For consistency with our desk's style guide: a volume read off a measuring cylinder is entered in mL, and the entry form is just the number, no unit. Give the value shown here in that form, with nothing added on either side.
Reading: 3
